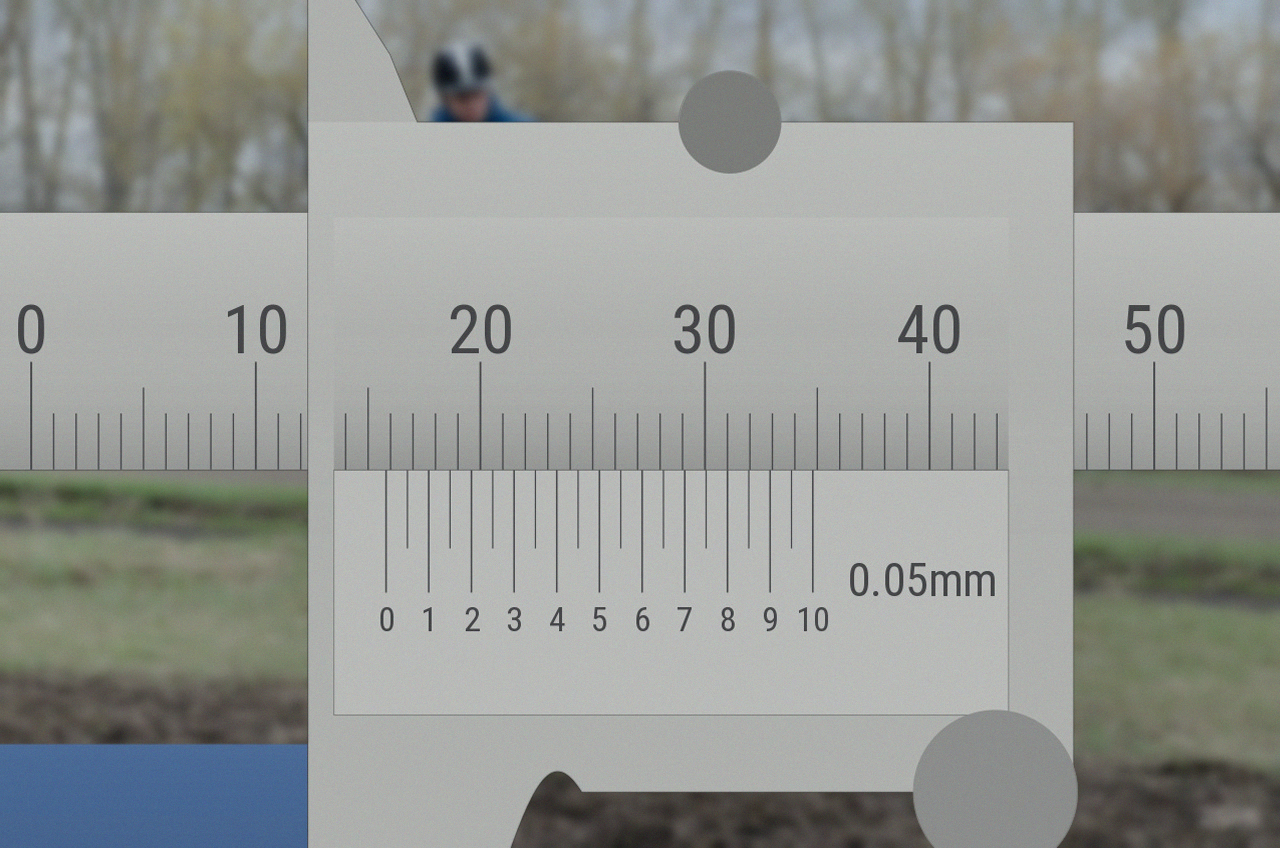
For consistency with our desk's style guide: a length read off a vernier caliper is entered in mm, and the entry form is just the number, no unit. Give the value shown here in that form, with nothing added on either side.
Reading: 15.80
